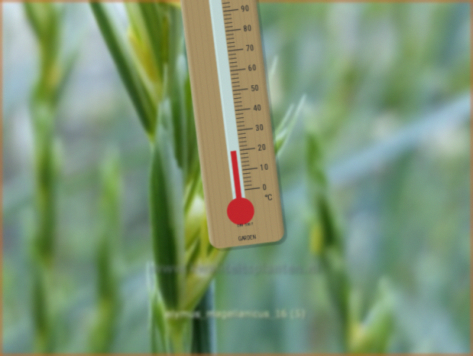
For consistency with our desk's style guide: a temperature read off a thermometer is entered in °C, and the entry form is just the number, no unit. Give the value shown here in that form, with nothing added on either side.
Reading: 20
